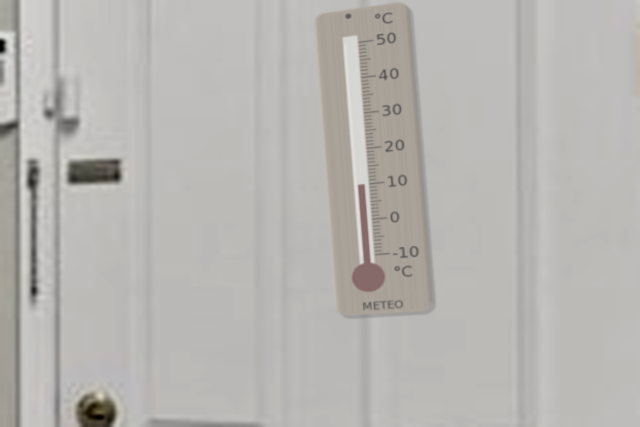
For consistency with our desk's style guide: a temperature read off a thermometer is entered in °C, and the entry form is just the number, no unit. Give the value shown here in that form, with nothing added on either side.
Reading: 10
